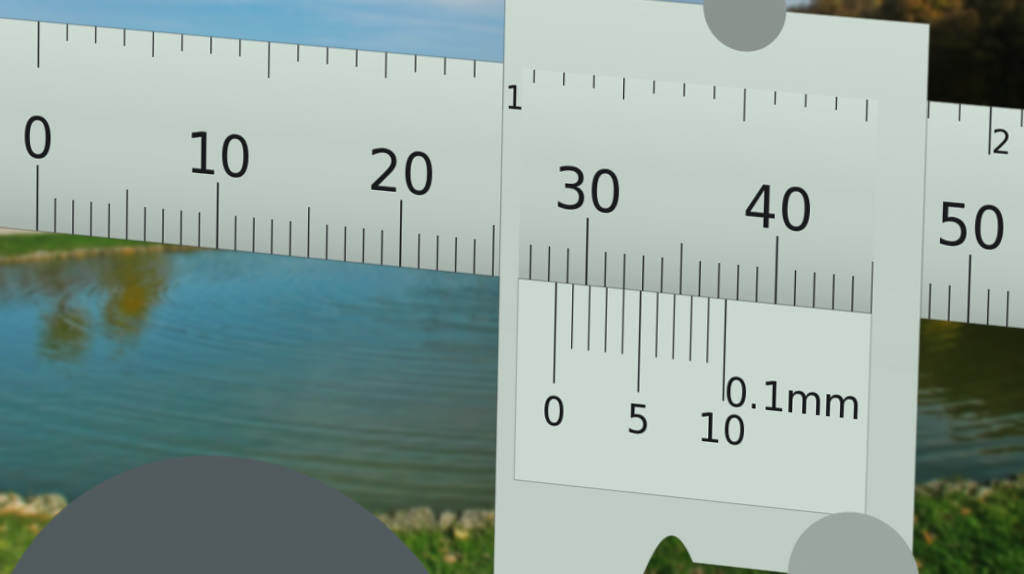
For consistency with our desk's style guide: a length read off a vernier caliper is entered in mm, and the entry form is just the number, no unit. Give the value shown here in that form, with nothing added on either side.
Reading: 28.4
